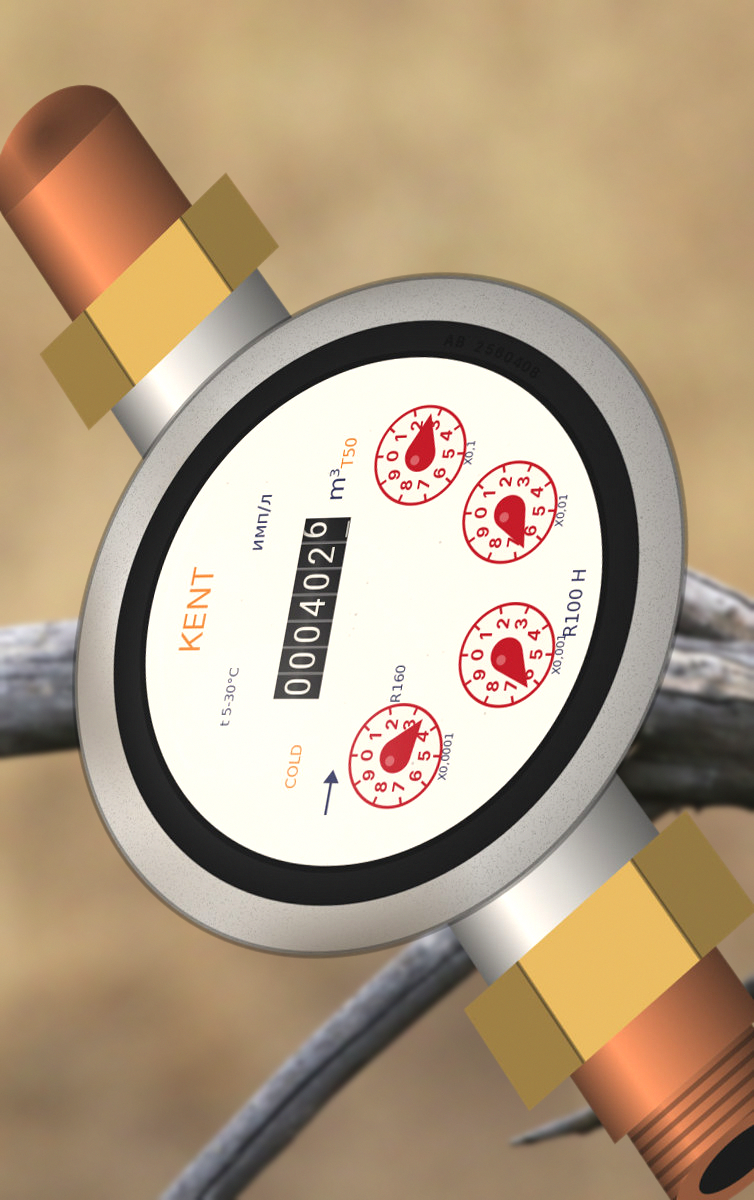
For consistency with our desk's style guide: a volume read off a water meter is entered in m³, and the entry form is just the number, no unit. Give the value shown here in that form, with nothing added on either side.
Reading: 4026.2663
